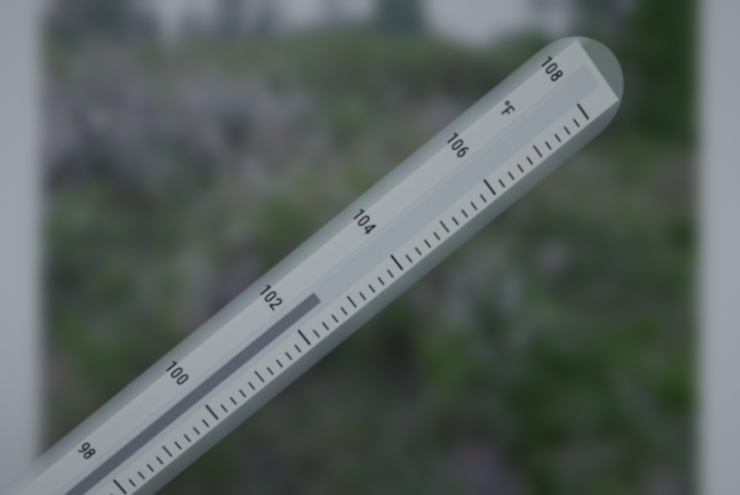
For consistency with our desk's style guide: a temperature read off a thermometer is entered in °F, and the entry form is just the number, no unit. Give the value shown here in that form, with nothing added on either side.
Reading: 102.6
